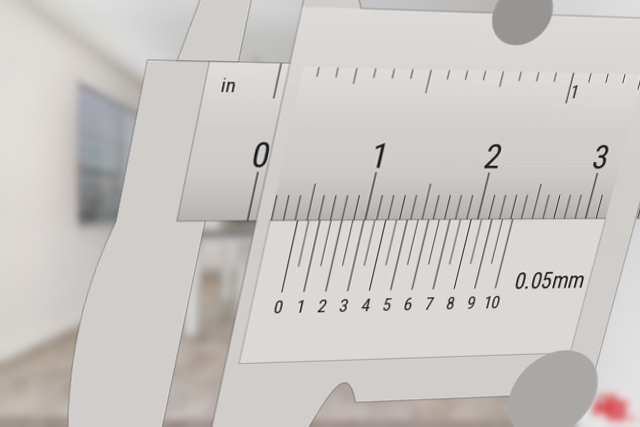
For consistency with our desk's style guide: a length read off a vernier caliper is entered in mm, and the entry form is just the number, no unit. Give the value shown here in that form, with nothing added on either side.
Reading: 4.2
